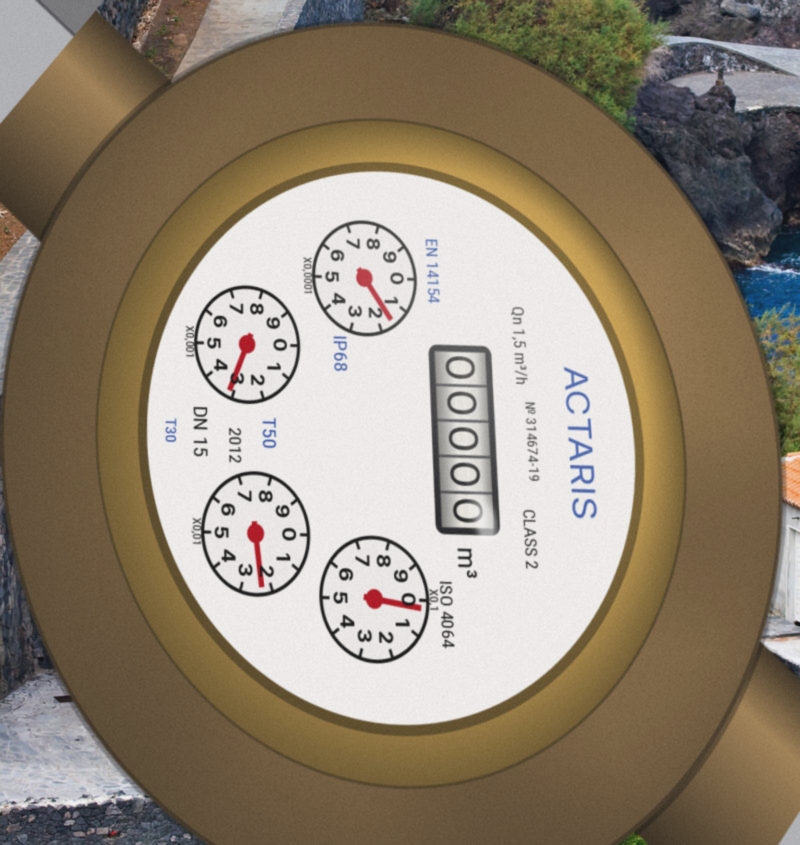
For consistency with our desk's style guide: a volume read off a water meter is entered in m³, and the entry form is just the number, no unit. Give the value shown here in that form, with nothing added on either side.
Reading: 0.0231
